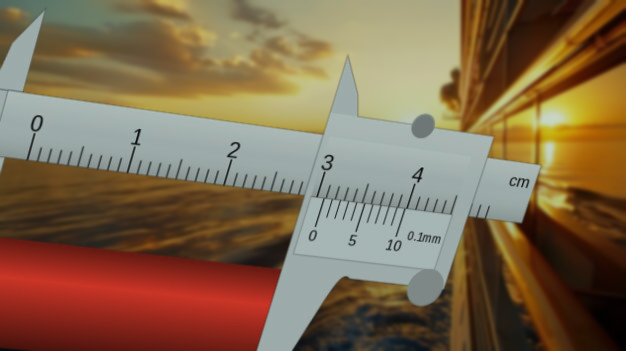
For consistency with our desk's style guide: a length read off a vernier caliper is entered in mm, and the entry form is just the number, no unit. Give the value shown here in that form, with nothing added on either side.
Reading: 30.8
